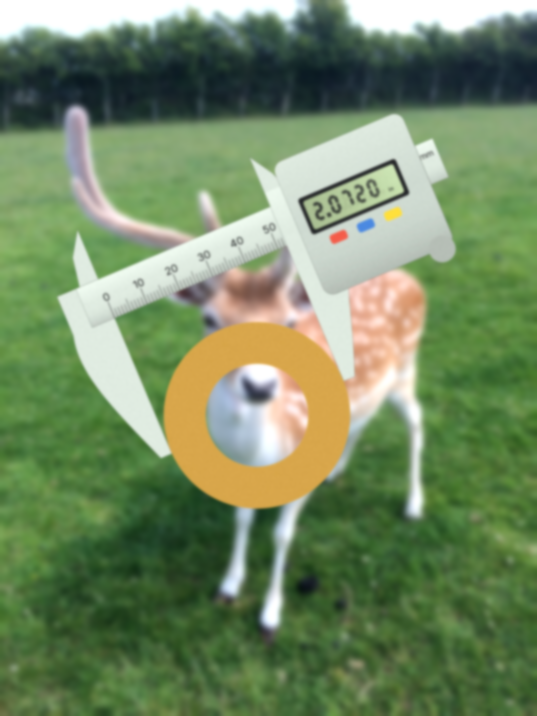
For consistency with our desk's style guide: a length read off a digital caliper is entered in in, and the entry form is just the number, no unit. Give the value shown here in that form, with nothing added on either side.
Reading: 2.0720
